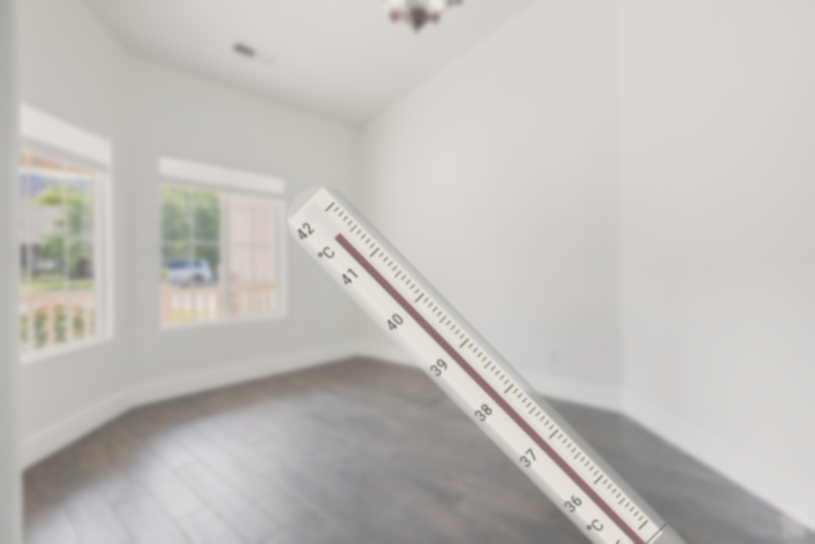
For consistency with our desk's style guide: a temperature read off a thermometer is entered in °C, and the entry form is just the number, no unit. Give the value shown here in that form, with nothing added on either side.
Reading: 41.6
